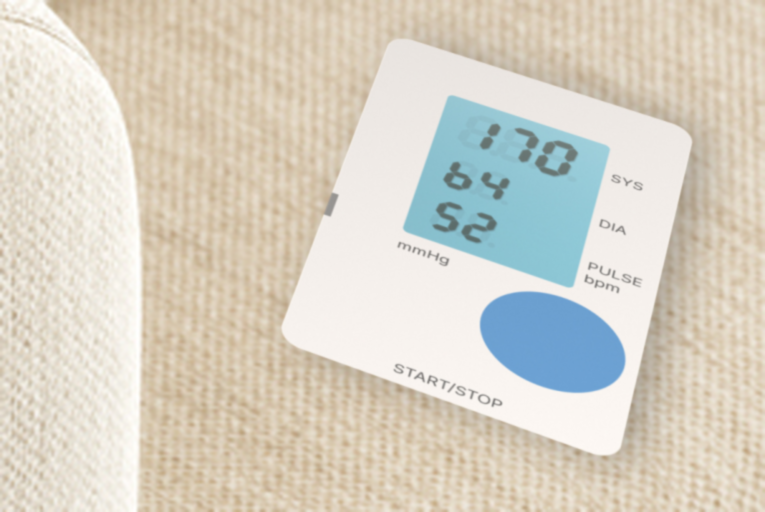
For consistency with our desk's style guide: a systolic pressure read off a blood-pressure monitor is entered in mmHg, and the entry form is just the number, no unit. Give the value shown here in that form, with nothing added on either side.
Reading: 170
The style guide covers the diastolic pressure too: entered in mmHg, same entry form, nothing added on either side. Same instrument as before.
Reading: 64
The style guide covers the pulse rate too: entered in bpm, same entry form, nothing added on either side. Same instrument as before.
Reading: 52
